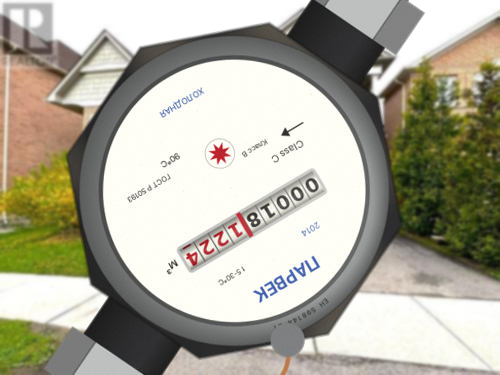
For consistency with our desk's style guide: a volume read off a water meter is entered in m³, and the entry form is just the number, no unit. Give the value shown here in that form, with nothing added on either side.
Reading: 18.1224
